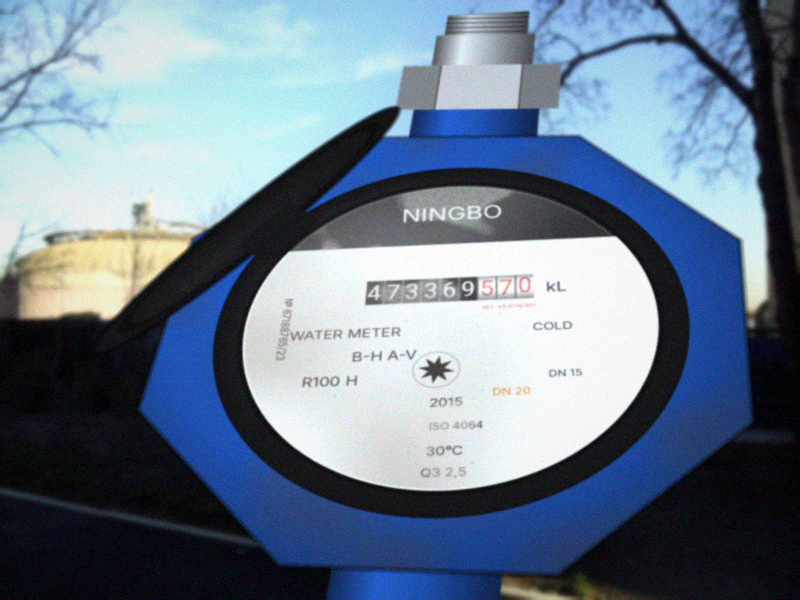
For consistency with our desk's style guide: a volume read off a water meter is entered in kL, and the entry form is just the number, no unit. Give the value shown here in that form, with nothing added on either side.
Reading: 473369.570
